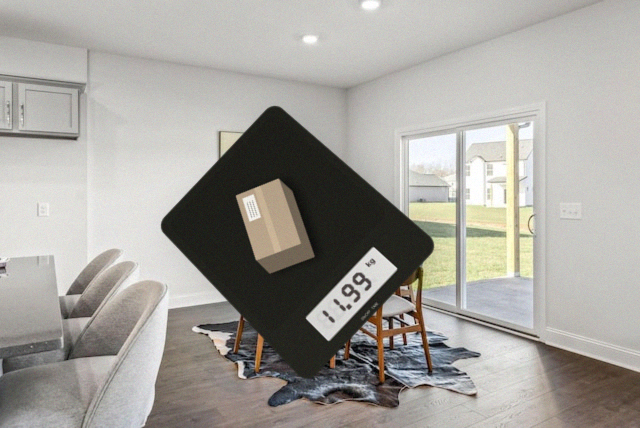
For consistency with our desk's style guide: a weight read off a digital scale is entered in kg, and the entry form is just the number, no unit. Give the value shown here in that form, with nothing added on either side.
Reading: 11.99
